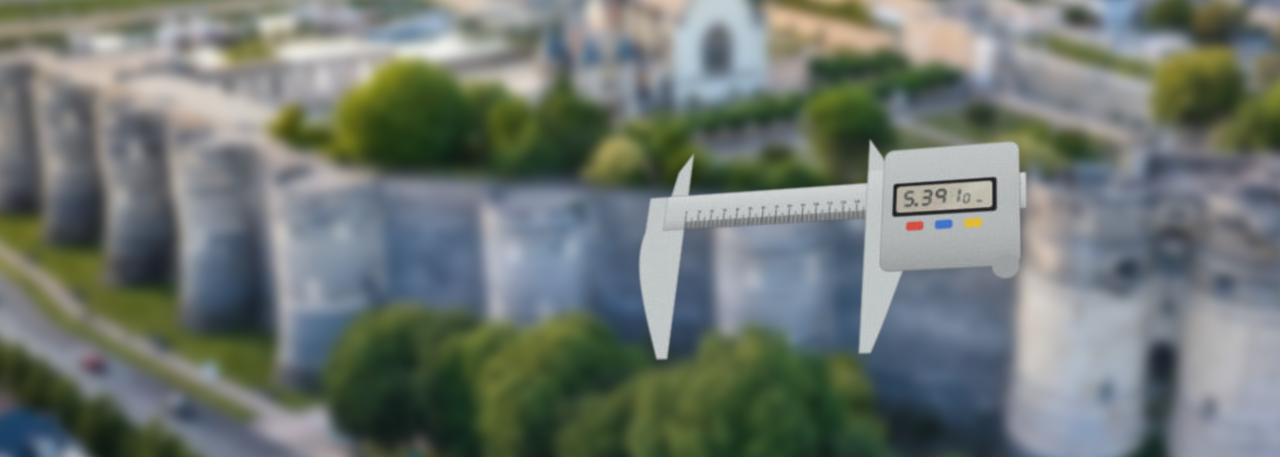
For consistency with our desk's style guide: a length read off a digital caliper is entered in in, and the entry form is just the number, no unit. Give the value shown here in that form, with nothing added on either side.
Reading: 5.3910
